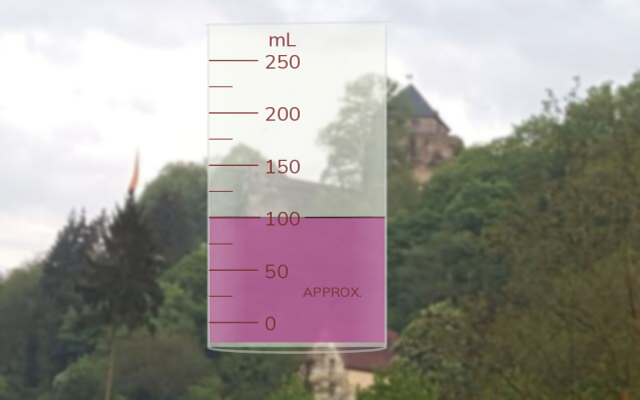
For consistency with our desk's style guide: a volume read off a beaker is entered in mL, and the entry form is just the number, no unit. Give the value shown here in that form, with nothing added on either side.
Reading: 100
